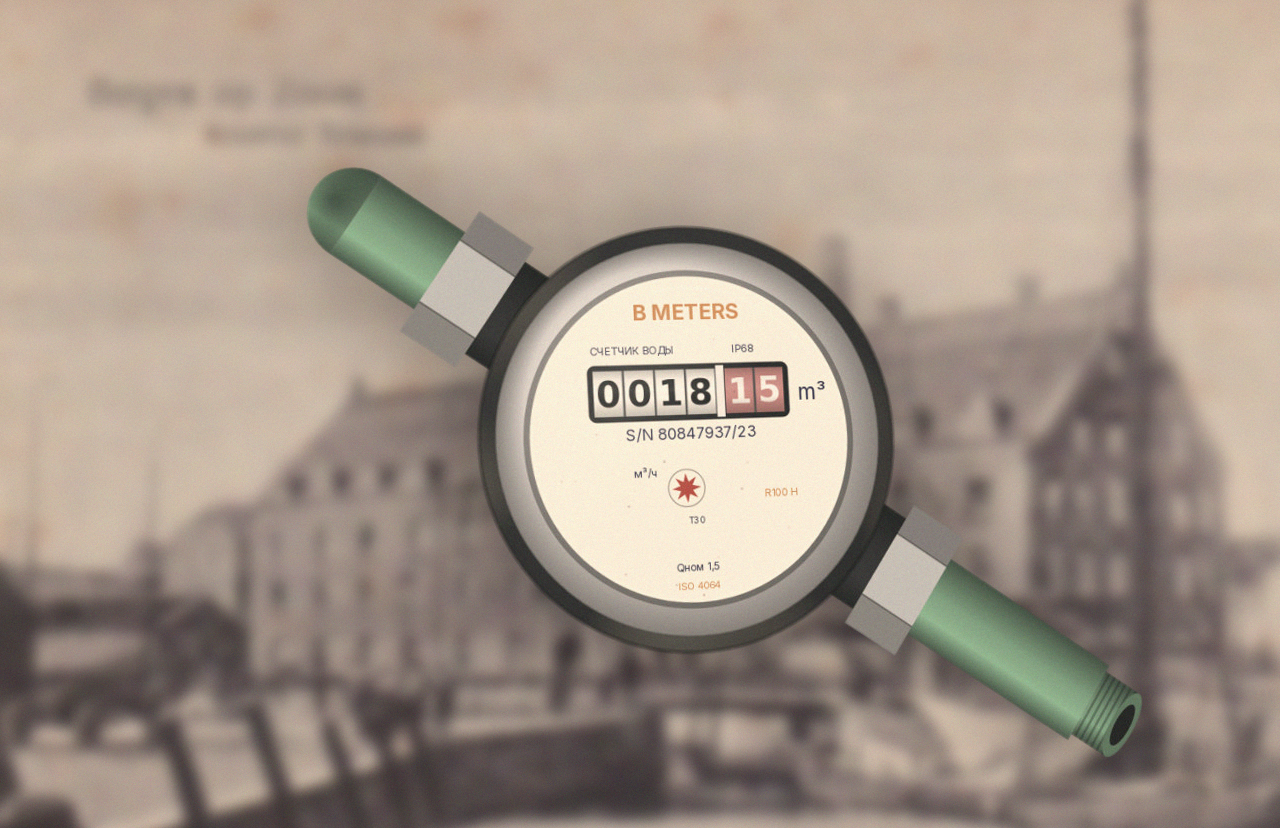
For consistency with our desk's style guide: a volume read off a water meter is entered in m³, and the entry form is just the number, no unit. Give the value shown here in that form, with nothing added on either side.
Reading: 18.15
